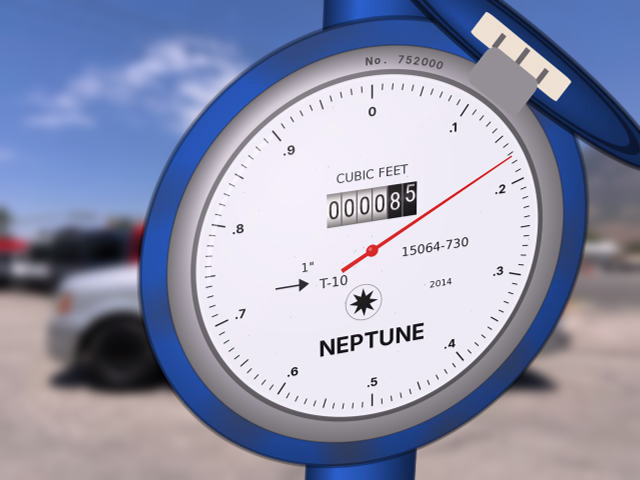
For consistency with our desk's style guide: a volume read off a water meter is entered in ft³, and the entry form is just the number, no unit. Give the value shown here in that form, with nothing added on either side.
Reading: 85.17
